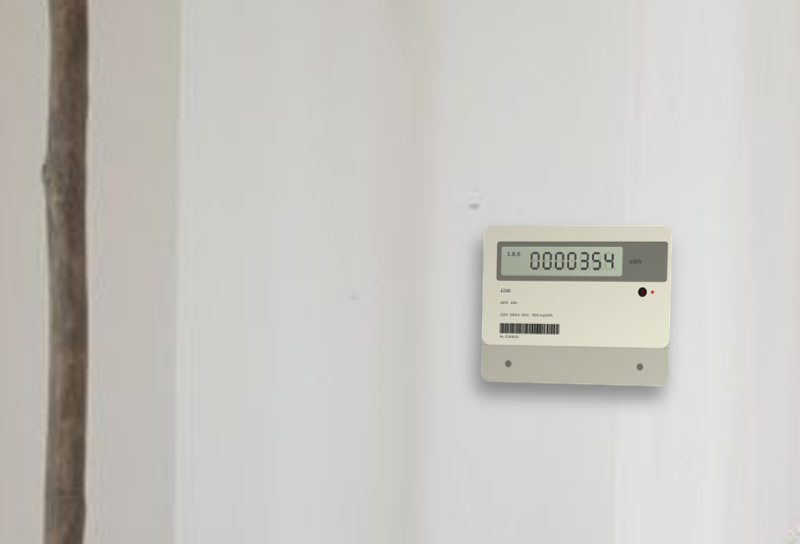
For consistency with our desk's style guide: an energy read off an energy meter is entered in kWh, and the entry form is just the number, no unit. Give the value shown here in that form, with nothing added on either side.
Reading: 354
